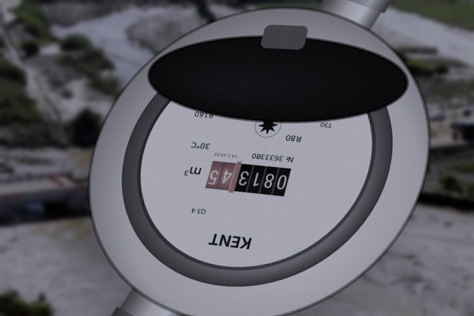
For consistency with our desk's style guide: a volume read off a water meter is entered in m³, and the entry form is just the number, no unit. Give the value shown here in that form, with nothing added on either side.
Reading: 813.45
